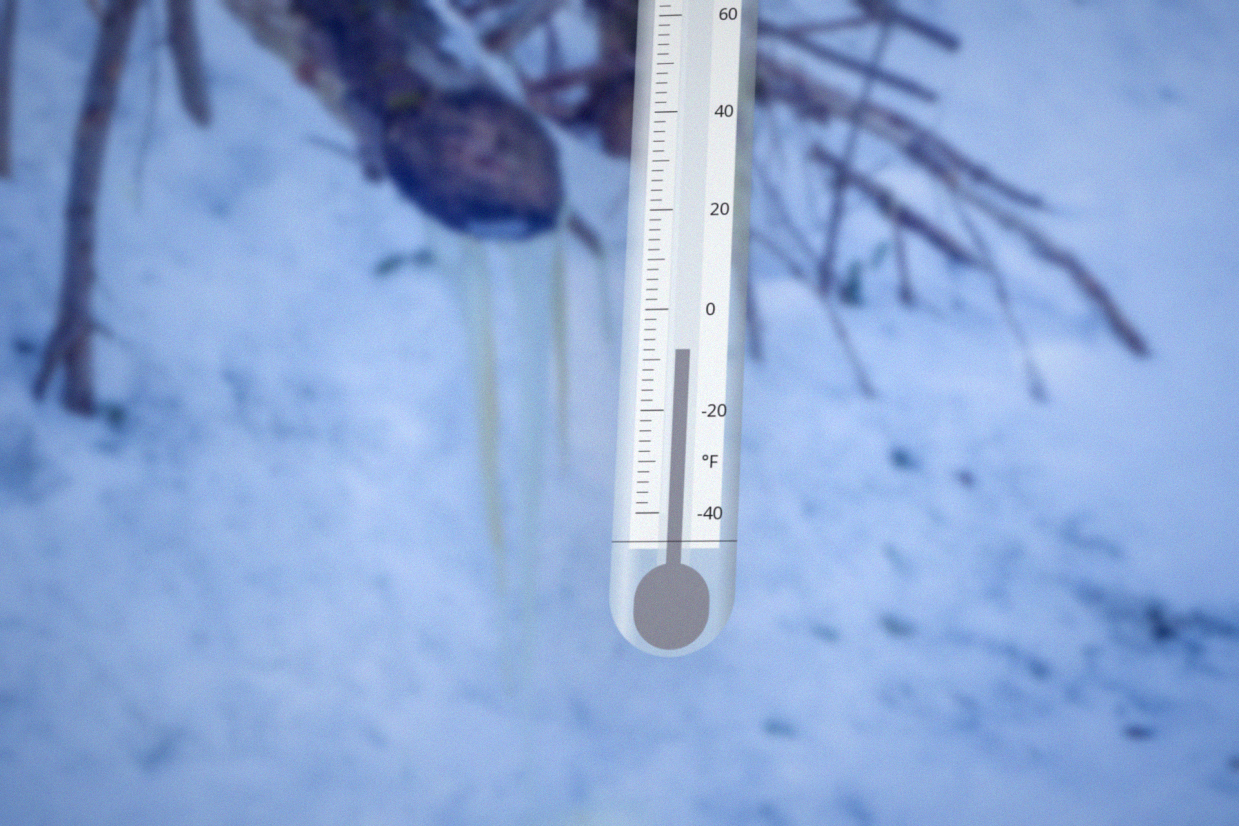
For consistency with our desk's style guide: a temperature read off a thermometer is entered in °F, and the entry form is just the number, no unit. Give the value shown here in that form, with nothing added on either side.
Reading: -8
